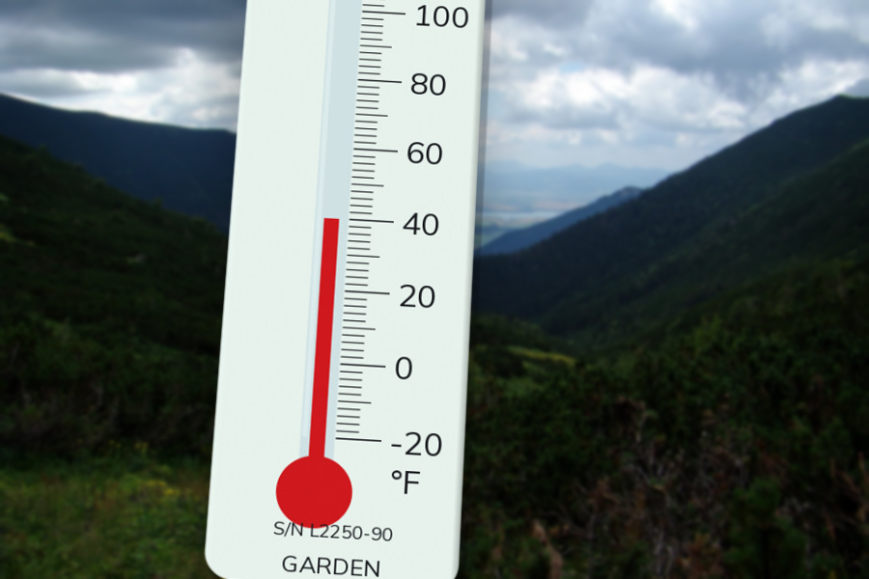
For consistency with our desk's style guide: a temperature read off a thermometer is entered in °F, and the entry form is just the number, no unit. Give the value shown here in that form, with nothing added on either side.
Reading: 40
